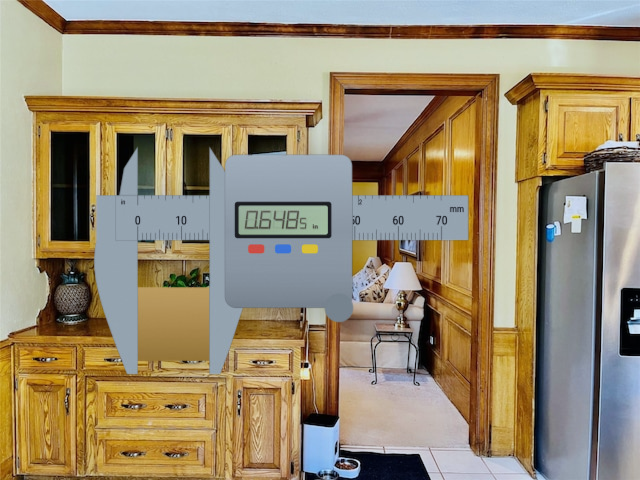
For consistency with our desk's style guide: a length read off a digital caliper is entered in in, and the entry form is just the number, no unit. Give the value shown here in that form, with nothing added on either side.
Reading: 0.6485
